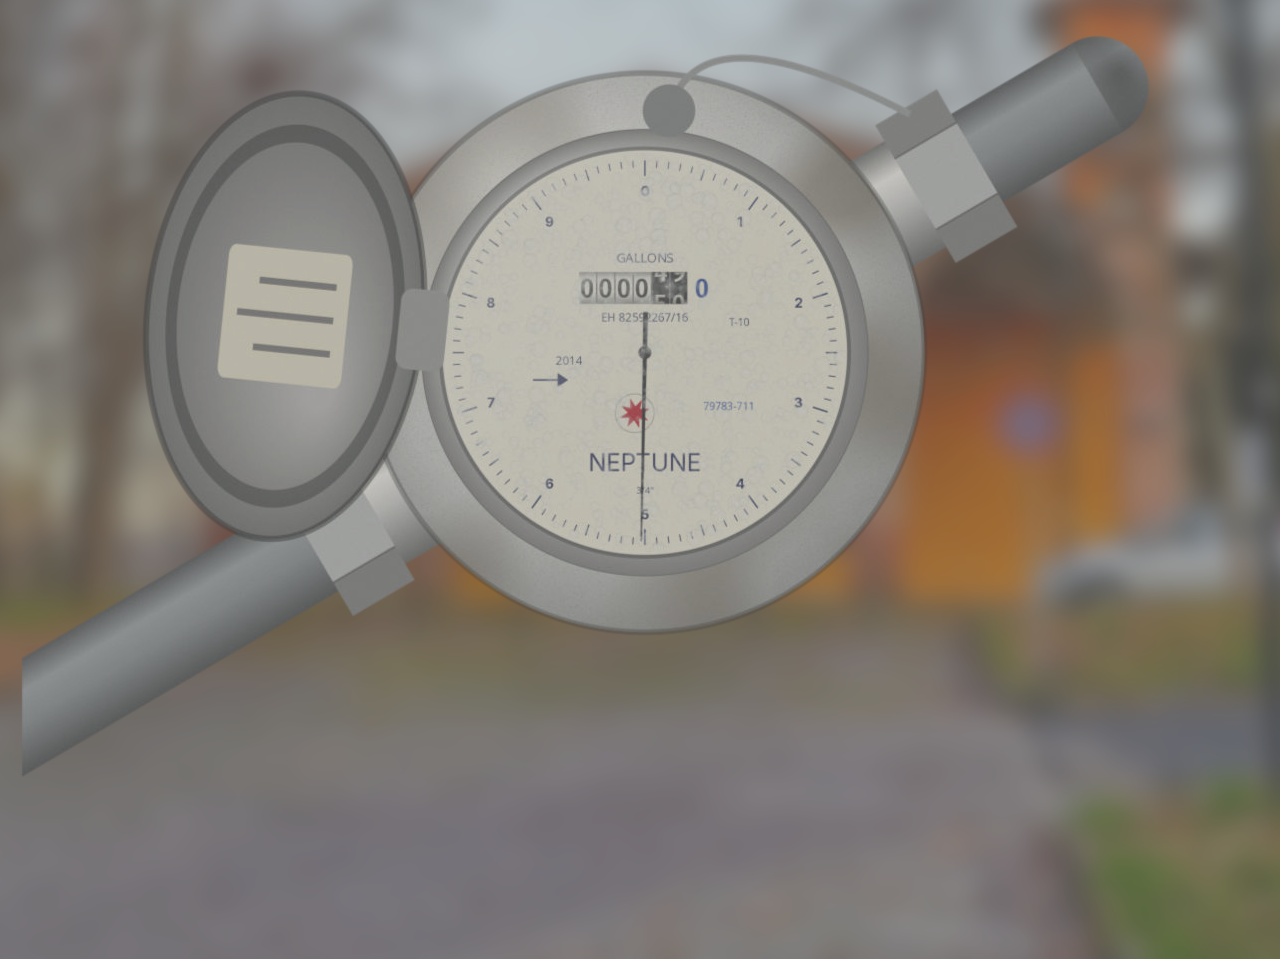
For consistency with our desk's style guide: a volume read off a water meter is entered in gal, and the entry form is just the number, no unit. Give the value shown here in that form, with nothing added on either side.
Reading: 495.0
